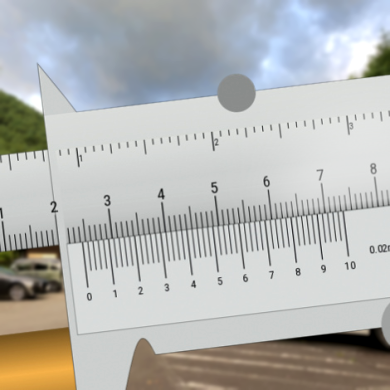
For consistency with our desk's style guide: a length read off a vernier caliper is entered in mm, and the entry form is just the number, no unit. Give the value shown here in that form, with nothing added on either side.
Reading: 24.4
